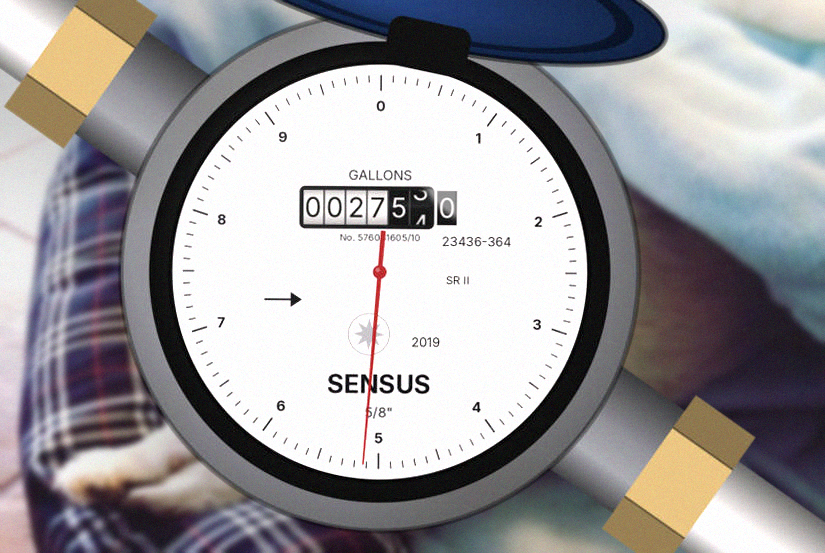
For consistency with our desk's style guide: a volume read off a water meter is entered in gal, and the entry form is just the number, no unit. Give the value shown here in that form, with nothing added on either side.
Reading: 27535.1
